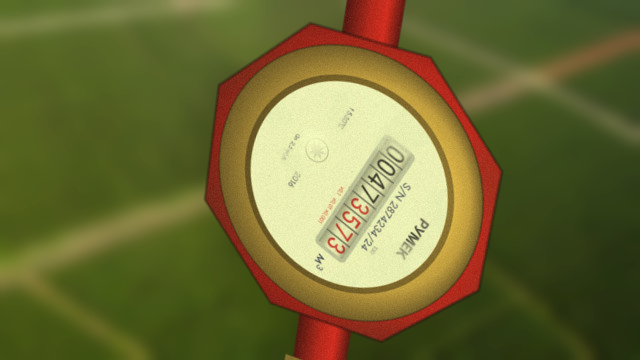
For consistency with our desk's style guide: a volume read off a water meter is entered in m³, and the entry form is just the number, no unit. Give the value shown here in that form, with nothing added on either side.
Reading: 47.3573
